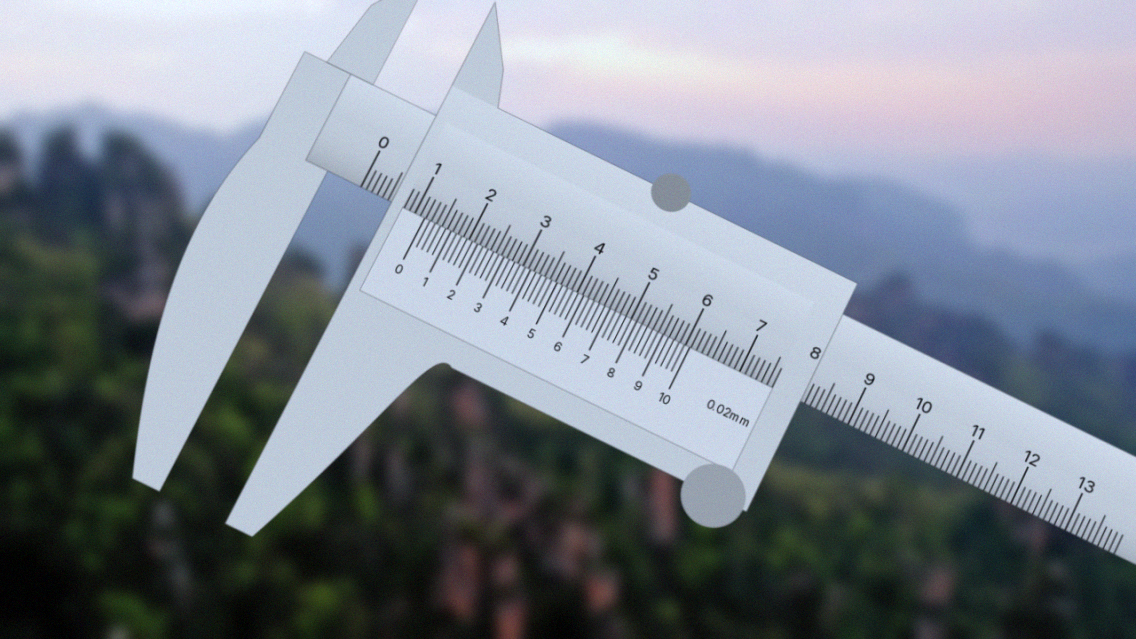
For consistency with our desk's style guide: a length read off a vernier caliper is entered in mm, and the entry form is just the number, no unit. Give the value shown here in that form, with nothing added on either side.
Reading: 11.8
